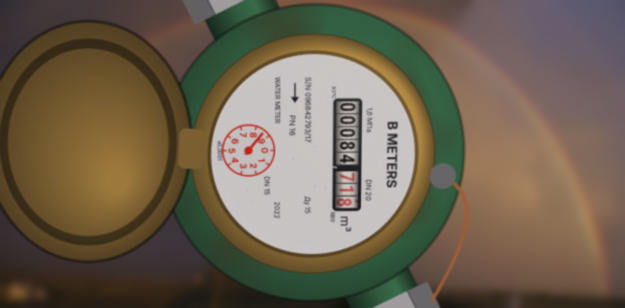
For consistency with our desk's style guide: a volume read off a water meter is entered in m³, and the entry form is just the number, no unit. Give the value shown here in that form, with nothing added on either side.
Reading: 84.7178
